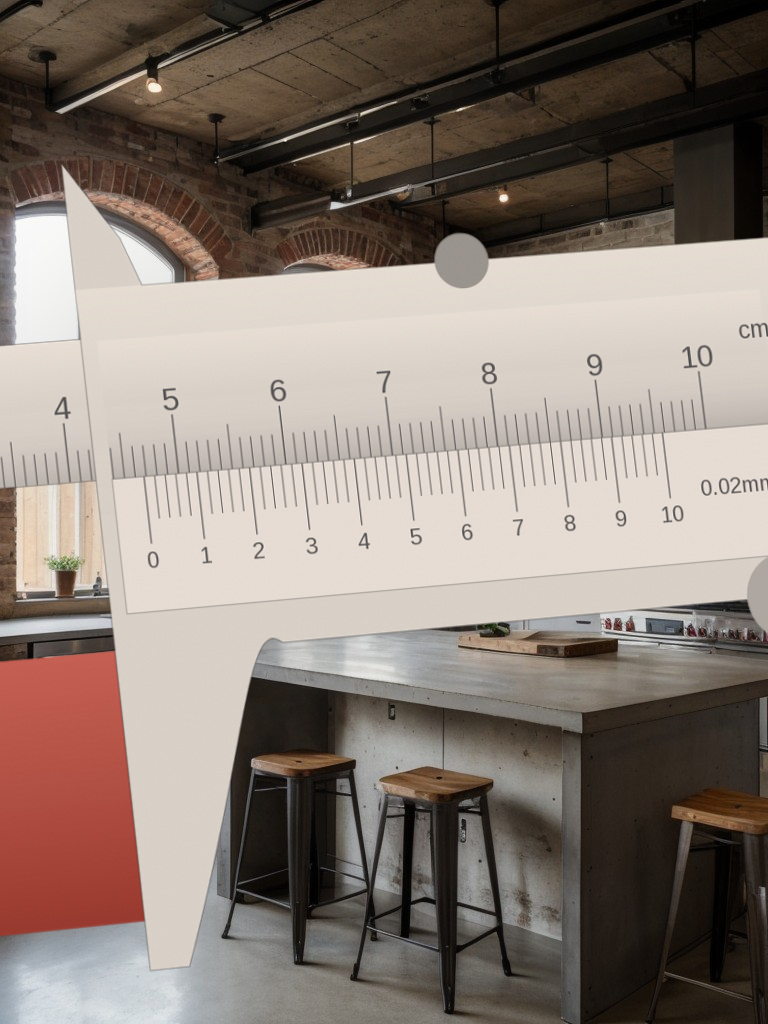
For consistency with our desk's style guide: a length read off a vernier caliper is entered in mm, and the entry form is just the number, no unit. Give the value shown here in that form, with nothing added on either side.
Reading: 46.8
